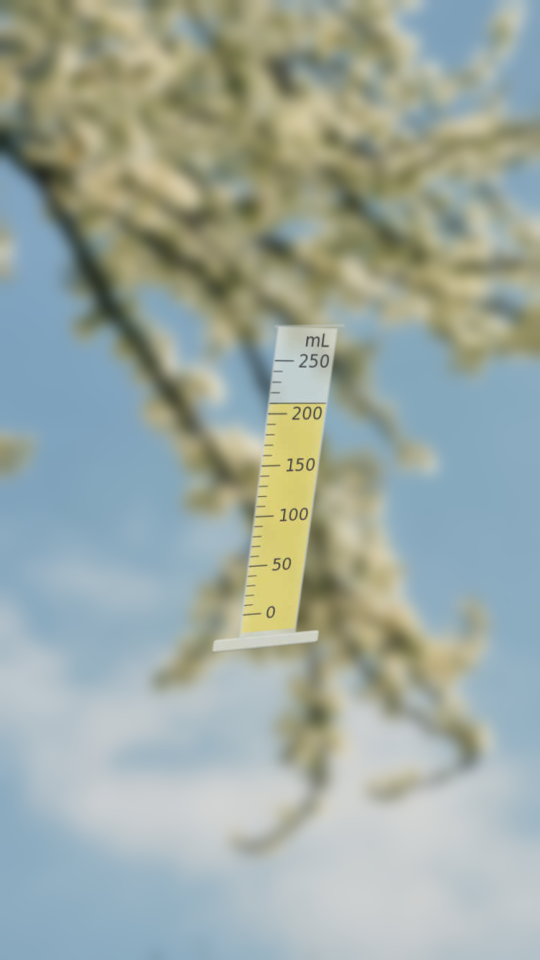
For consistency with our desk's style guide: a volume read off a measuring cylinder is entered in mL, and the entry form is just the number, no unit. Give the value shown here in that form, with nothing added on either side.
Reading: 210
